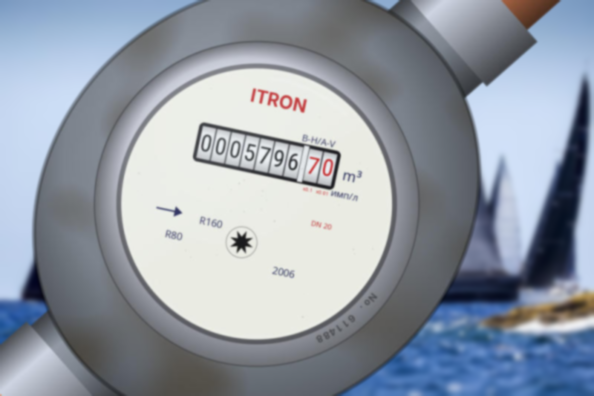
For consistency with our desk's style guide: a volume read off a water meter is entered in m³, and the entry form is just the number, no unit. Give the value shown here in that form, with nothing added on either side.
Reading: 5796.70
